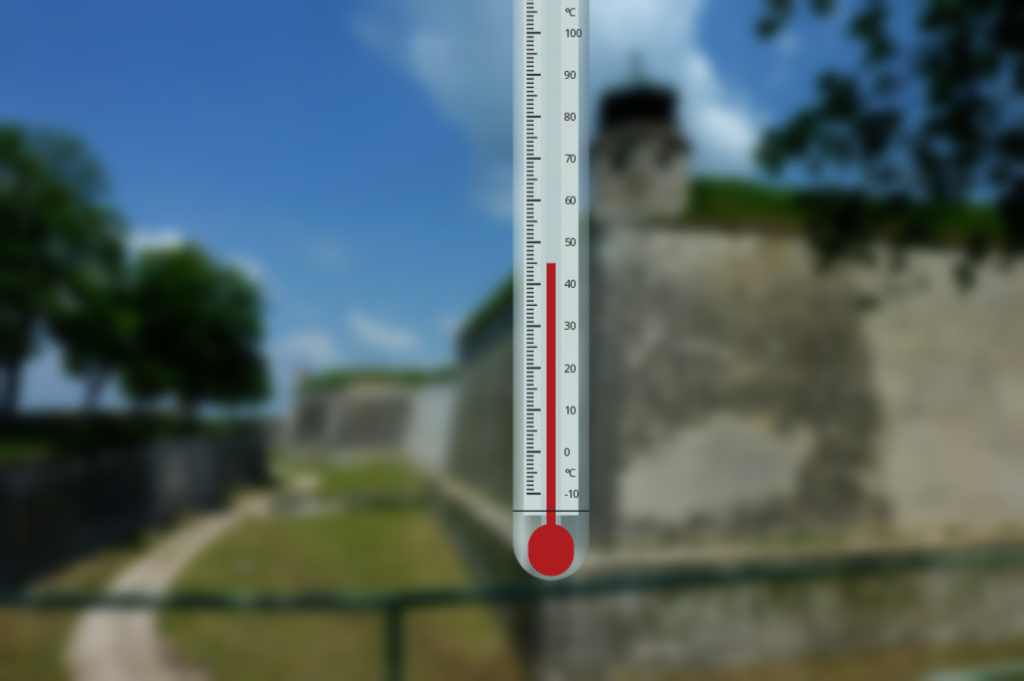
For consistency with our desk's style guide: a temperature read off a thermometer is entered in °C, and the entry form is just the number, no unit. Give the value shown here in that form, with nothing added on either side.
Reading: 45
